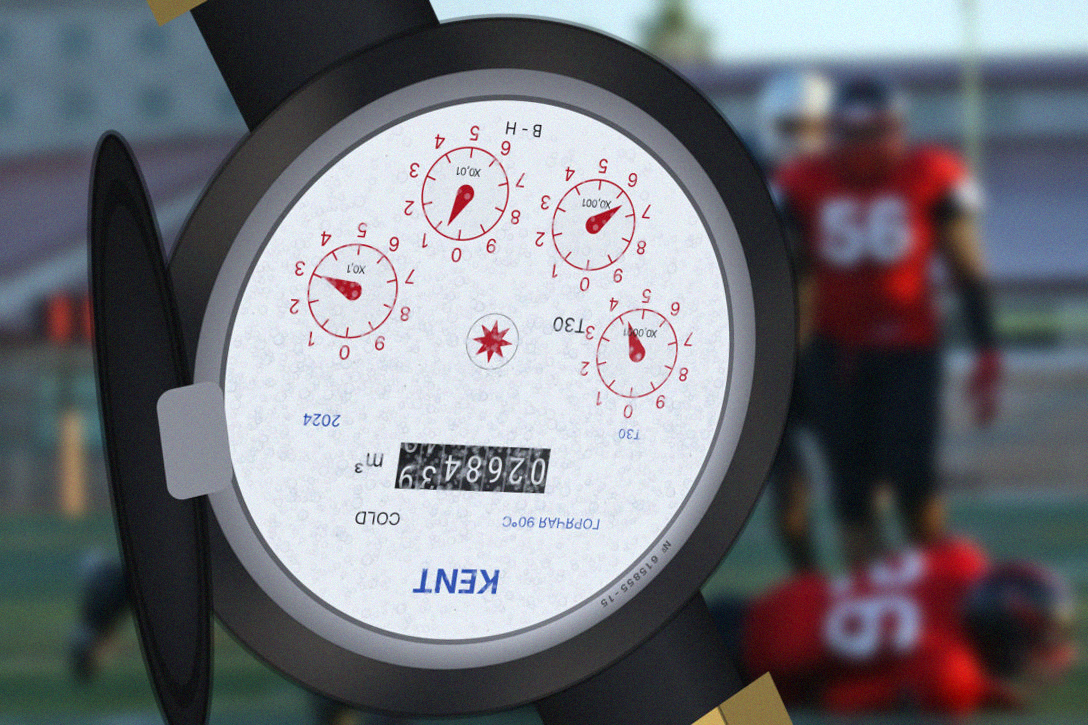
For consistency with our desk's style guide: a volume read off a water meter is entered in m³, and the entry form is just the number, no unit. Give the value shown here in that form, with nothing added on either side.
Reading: 268439.3064
